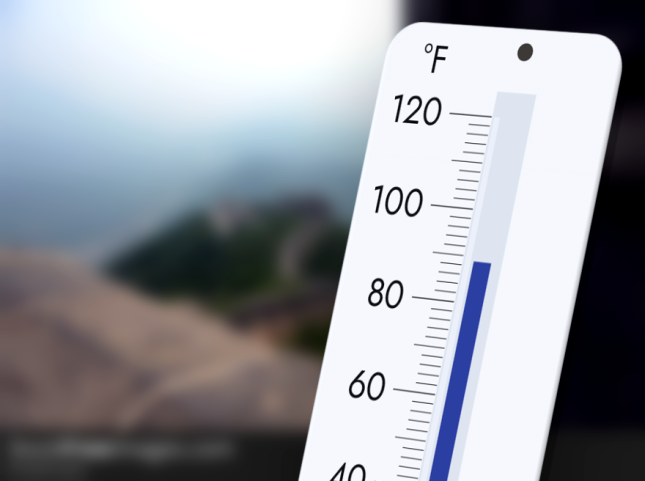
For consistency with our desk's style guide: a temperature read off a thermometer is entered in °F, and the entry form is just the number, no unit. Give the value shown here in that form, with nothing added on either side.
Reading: 89
